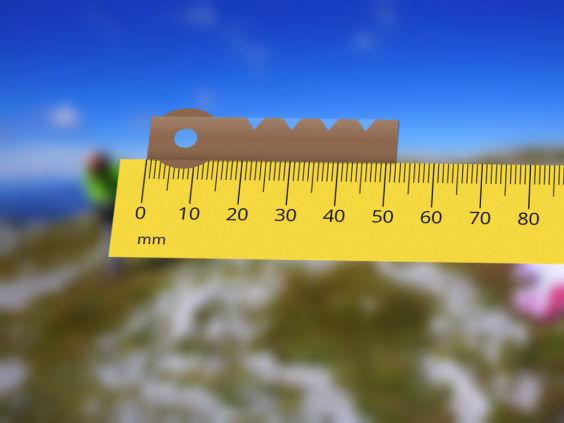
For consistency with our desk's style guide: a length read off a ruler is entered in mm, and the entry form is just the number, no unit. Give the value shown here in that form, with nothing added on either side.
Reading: 52
